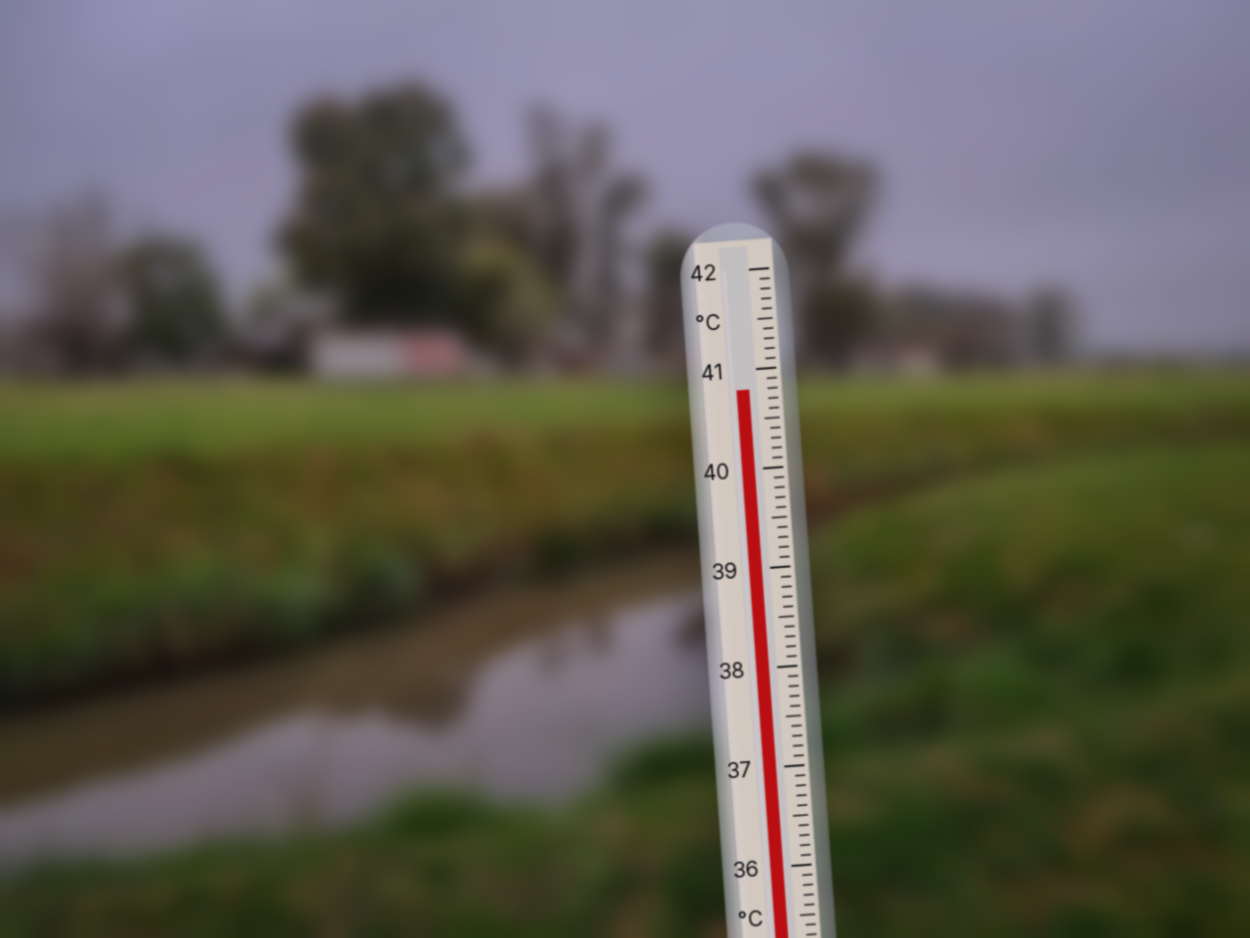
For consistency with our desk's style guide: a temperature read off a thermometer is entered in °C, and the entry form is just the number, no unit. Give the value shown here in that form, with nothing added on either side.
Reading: 40.8
